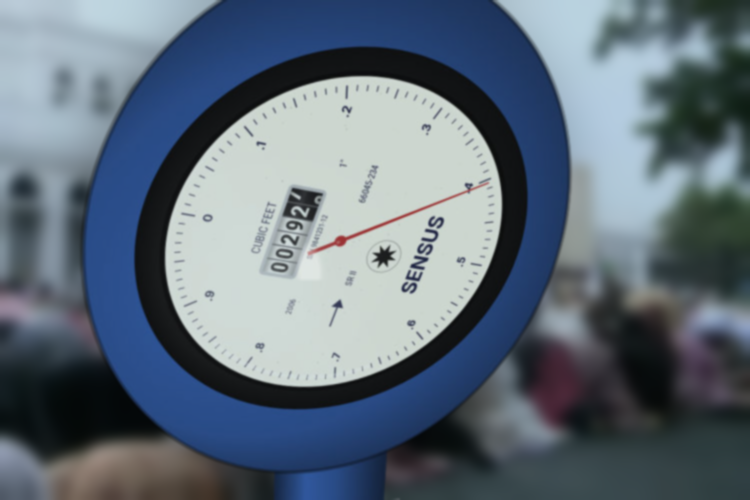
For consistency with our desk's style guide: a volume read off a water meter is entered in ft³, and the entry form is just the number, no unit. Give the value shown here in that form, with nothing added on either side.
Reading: 2927.40
